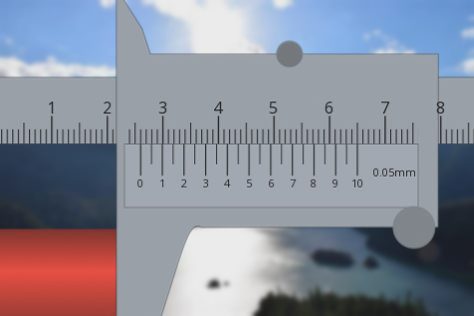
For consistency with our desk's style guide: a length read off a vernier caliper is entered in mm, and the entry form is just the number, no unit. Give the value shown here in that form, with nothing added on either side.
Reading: 26.0
